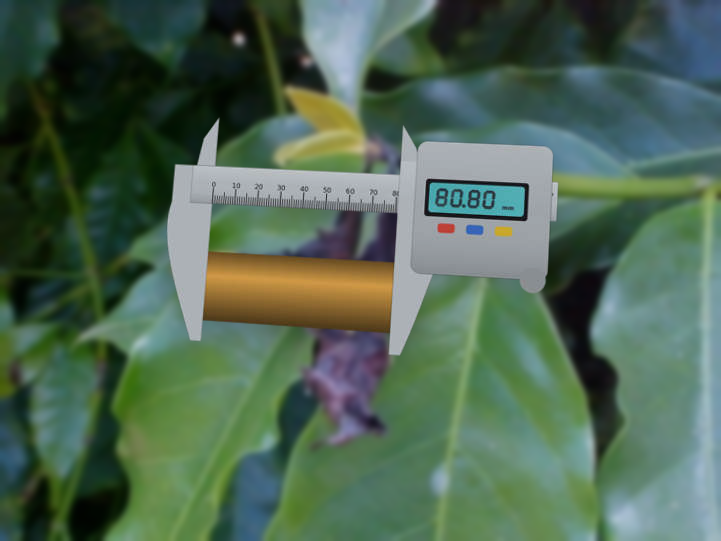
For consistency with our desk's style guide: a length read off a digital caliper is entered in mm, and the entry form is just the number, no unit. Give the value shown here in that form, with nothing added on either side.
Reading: 80.80
